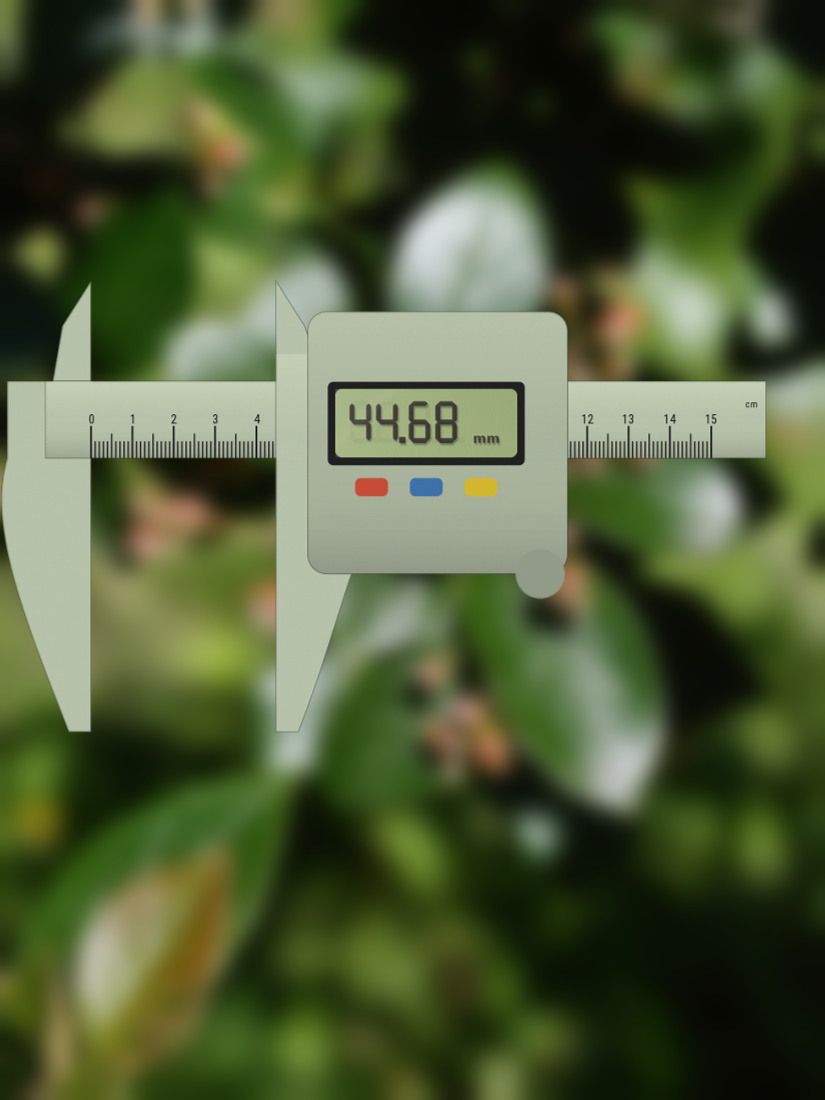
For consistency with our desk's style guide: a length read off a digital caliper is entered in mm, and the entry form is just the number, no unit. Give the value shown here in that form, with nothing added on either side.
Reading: 44.68
